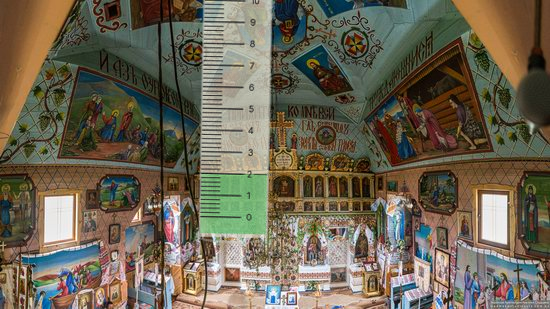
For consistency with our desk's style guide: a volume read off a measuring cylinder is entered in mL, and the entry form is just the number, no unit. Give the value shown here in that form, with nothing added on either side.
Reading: 2
